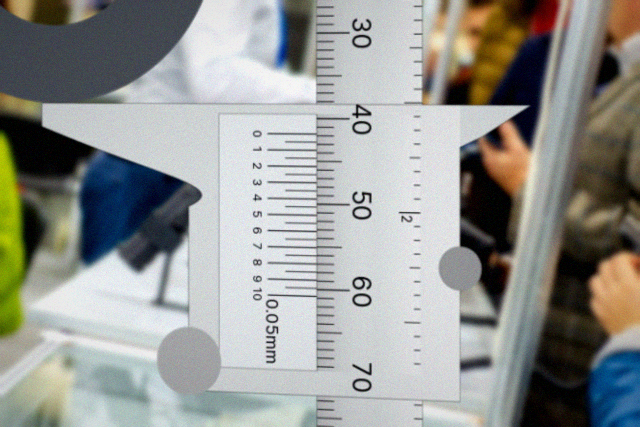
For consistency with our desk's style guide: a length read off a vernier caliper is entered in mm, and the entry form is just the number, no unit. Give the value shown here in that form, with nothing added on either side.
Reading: 41.8
